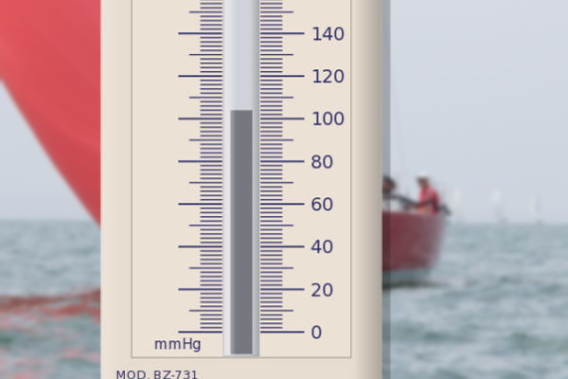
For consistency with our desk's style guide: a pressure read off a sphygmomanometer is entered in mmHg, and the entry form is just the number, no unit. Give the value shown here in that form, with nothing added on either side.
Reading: 104
